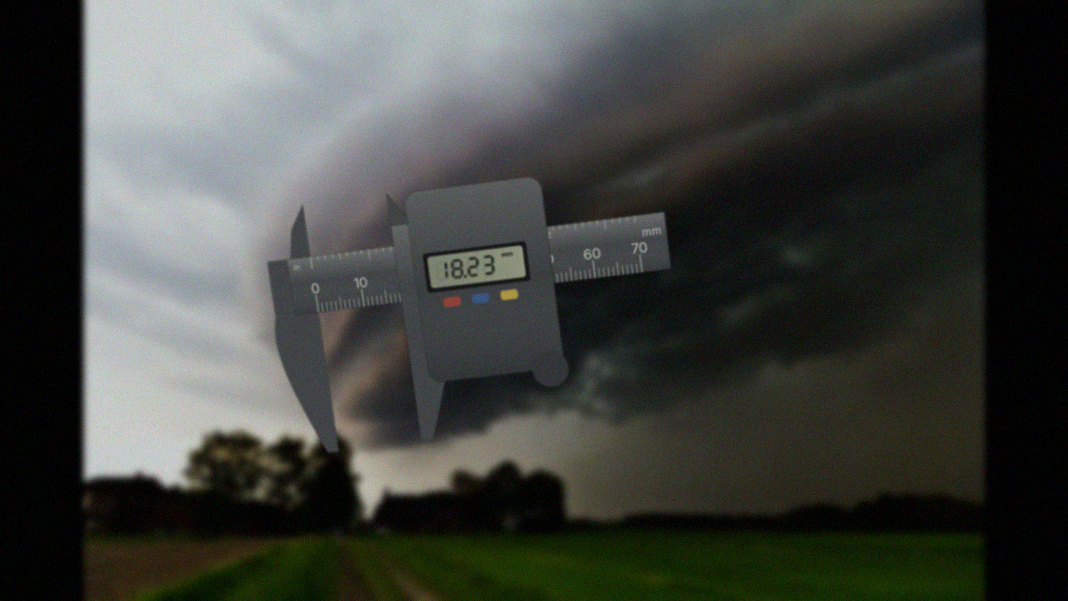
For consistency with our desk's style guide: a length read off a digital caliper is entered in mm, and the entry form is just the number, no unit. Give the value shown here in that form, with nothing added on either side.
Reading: 18.23
